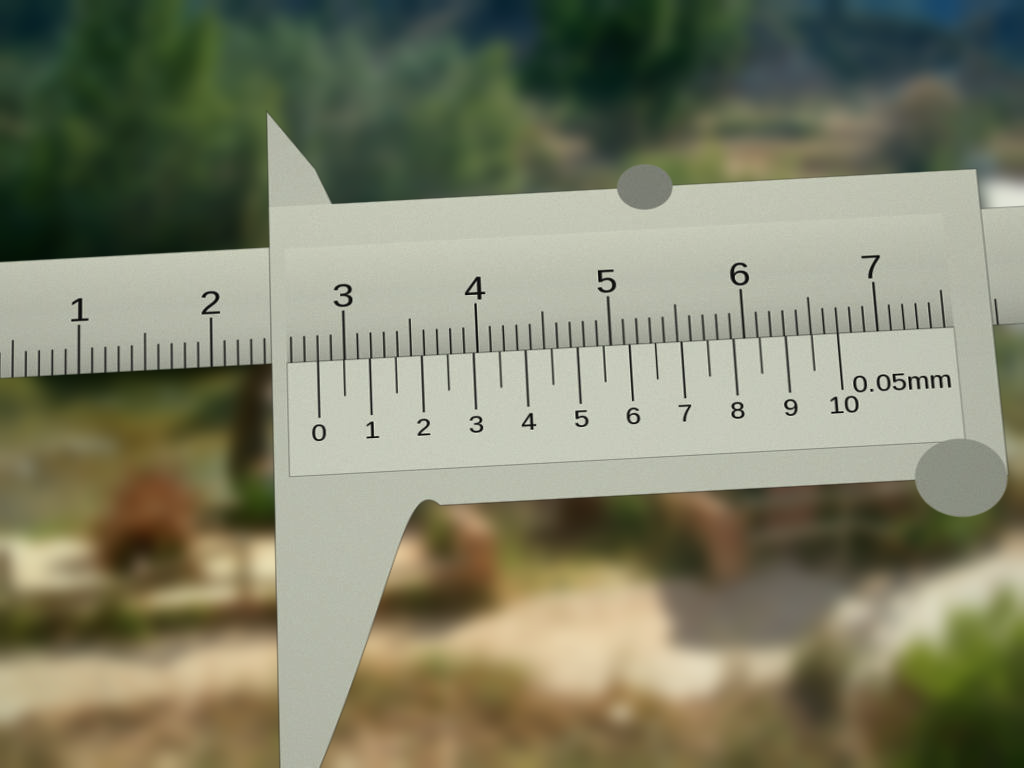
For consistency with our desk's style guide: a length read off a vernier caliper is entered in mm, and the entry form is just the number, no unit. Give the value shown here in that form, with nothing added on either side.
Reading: 28.0
